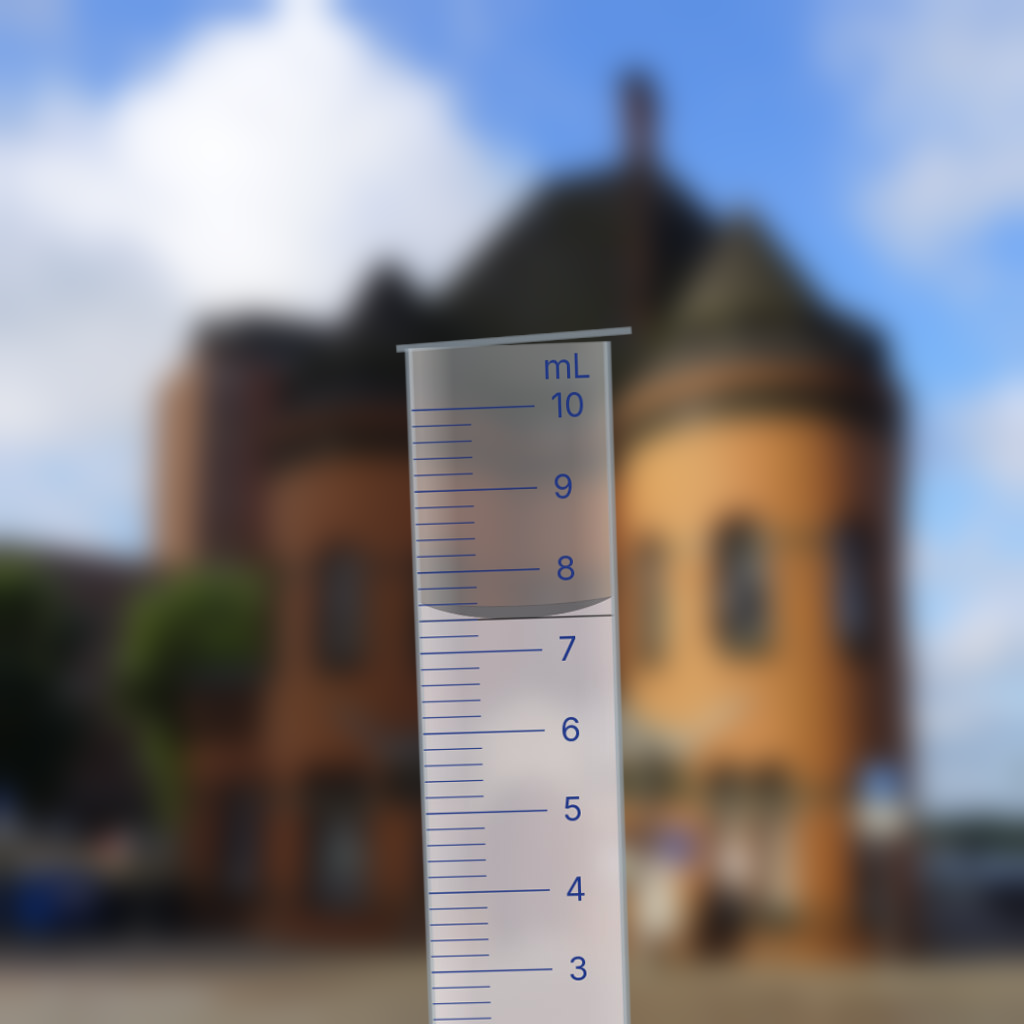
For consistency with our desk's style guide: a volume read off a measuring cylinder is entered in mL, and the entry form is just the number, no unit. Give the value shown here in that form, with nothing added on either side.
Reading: 7.4
